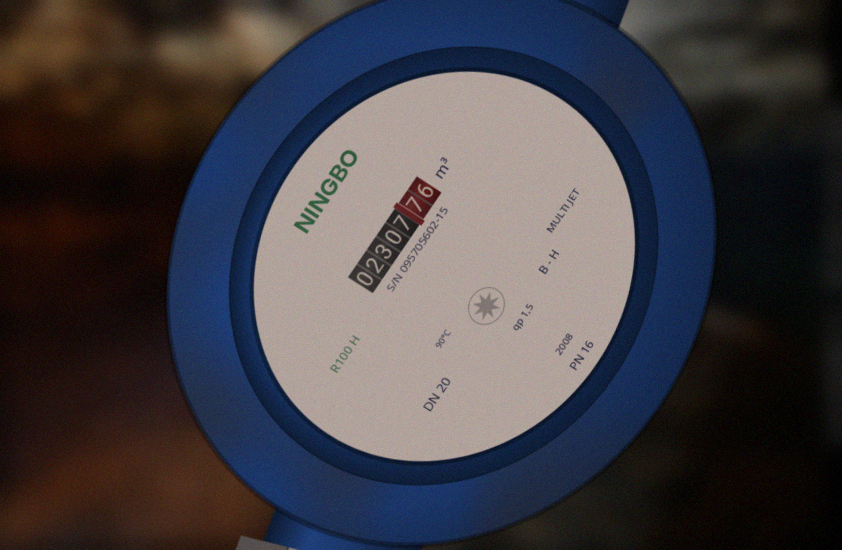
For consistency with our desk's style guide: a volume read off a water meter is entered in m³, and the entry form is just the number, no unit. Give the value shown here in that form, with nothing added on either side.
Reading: 2307.76
